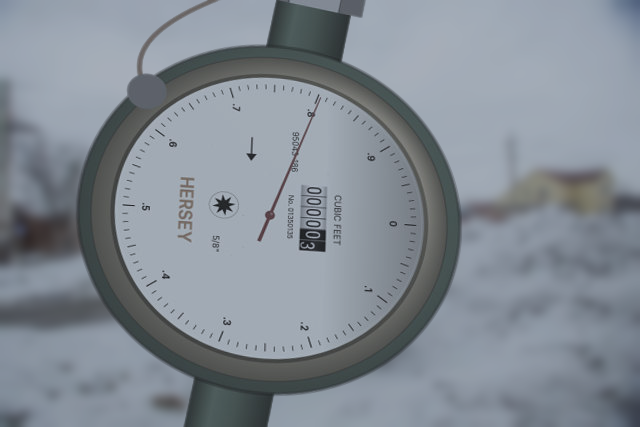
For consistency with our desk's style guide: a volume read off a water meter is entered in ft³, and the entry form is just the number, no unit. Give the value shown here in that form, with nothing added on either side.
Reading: 2.80
